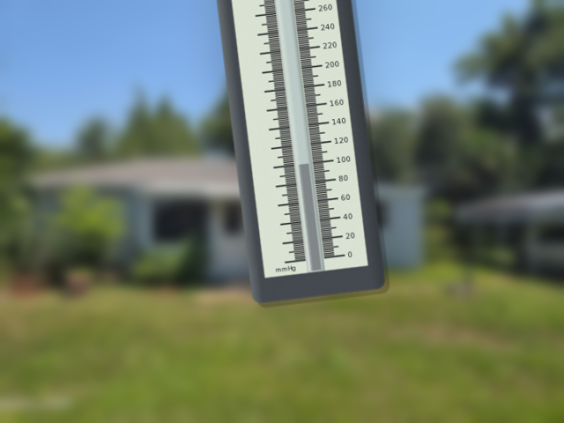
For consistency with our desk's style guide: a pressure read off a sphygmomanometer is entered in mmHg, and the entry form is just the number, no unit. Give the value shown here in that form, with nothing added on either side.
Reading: 100
